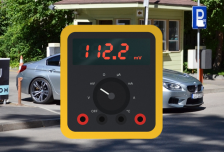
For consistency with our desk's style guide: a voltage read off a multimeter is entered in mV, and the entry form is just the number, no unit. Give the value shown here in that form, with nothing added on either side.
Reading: 112.2
